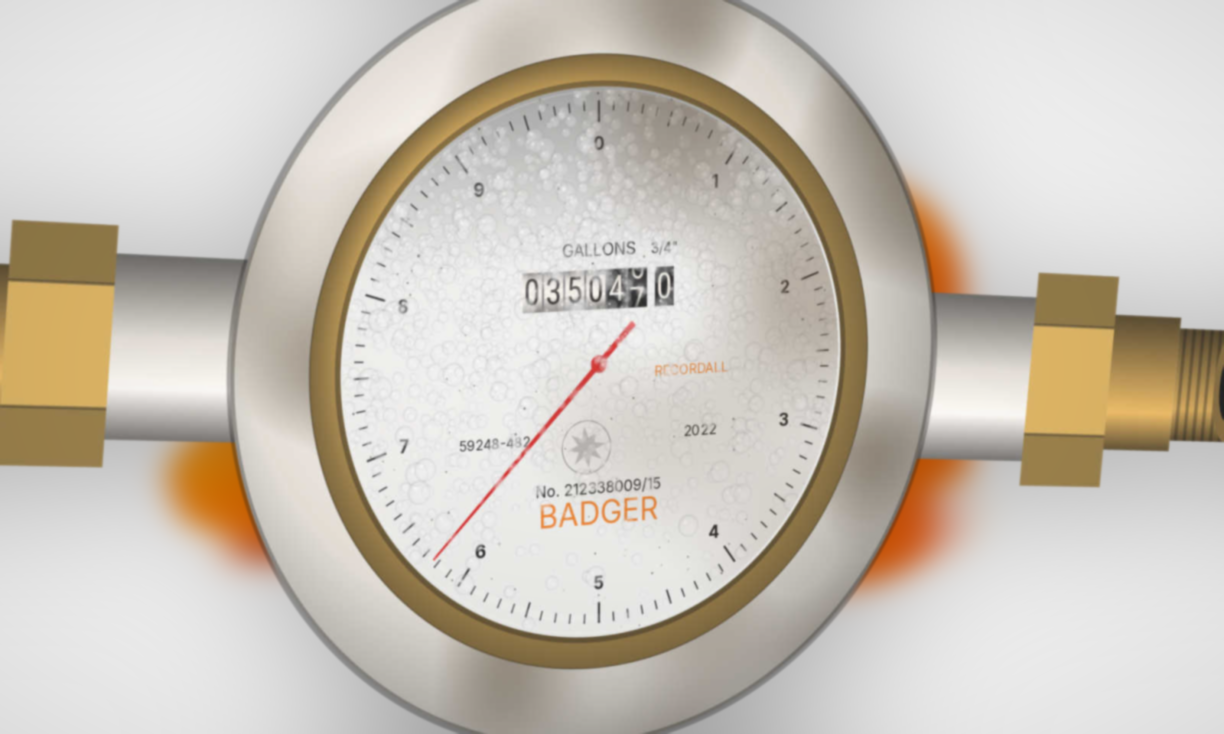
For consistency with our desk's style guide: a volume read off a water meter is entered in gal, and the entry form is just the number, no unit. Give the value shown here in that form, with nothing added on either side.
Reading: 350466.2
